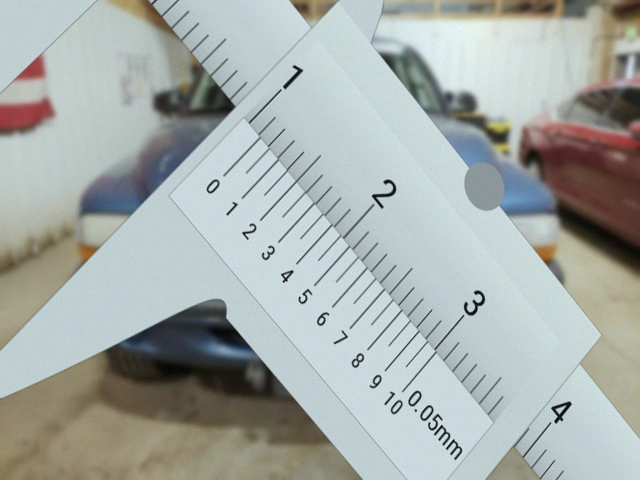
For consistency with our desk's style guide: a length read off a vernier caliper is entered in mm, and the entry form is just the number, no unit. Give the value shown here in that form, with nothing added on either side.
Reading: 11.2
